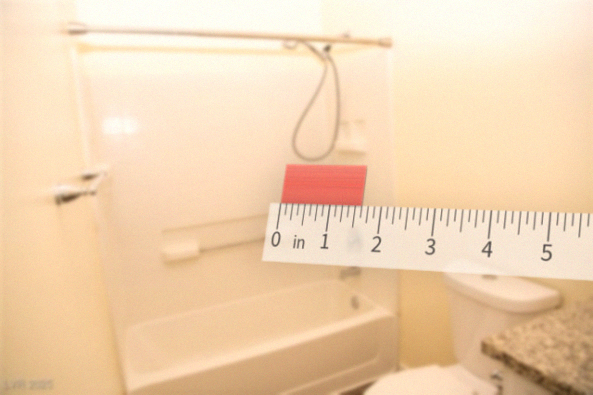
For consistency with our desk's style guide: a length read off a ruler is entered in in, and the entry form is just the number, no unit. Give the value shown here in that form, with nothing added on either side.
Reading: 1.625
